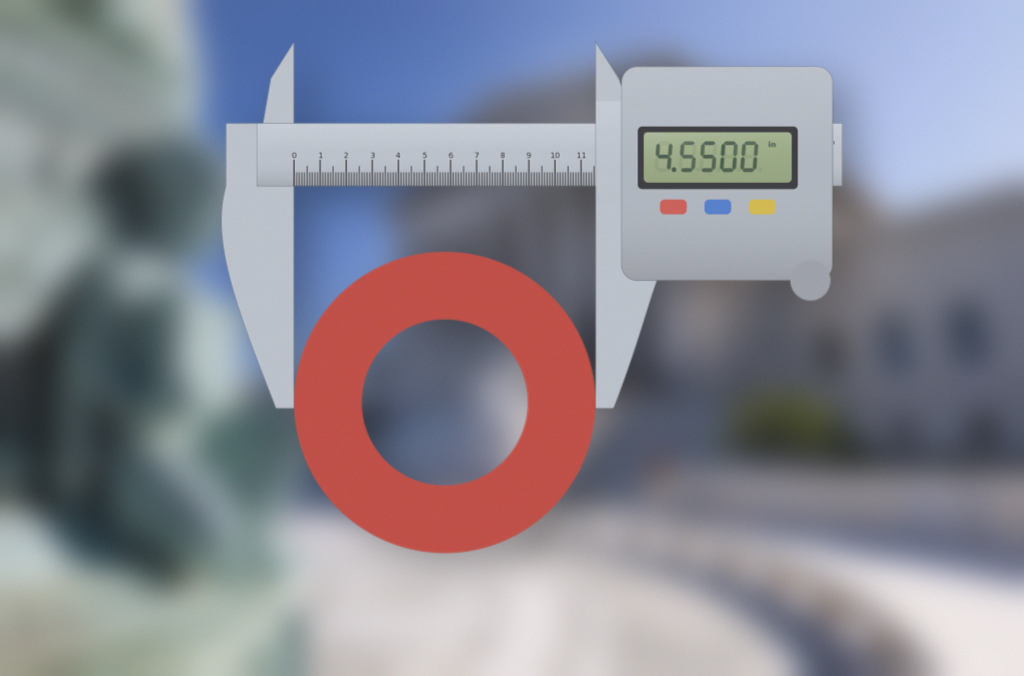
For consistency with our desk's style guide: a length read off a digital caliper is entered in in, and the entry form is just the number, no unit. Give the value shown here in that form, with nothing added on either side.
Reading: 4.5500
